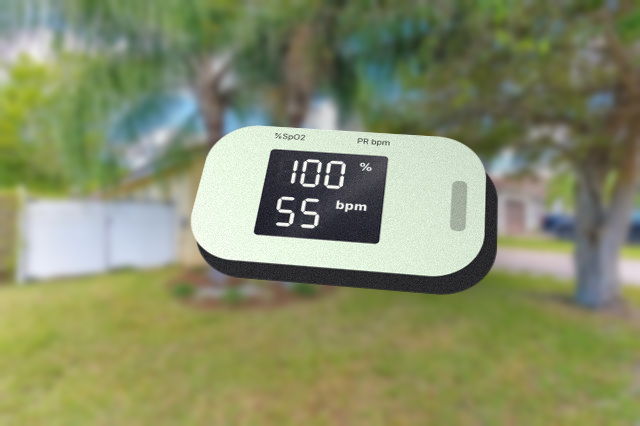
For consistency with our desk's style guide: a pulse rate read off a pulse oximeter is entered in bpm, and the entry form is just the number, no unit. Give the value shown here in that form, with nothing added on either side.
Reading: 55
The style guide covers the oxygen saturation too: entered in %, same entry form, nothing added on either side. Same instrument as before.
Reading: 100
